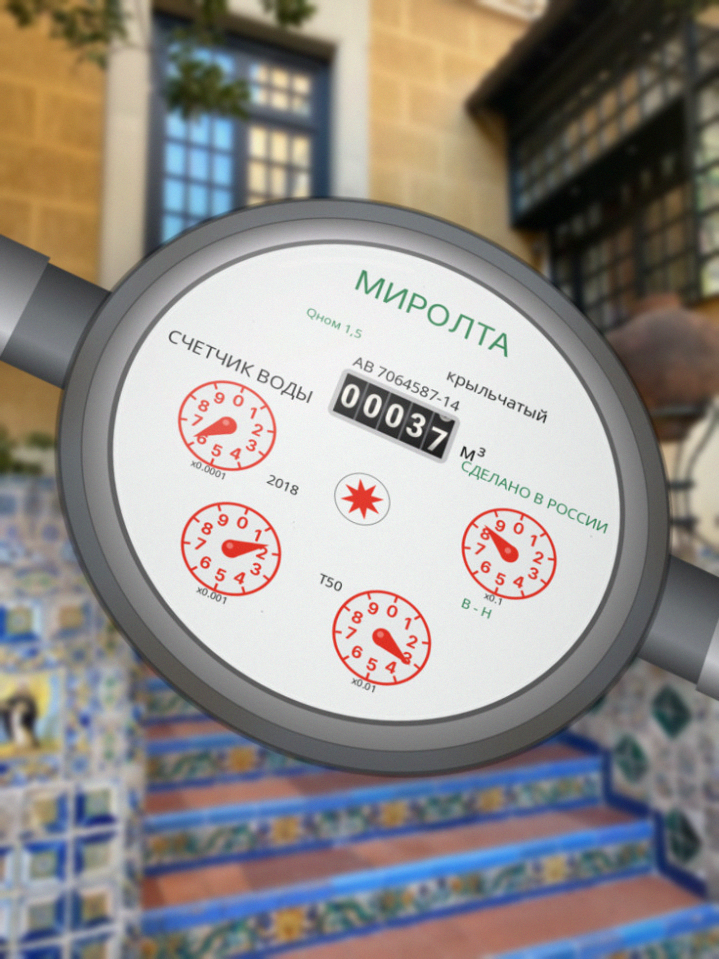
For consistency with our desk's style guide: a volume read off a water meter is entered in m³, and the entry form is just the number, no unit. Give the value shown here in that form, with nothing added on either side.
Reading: 36.8316
